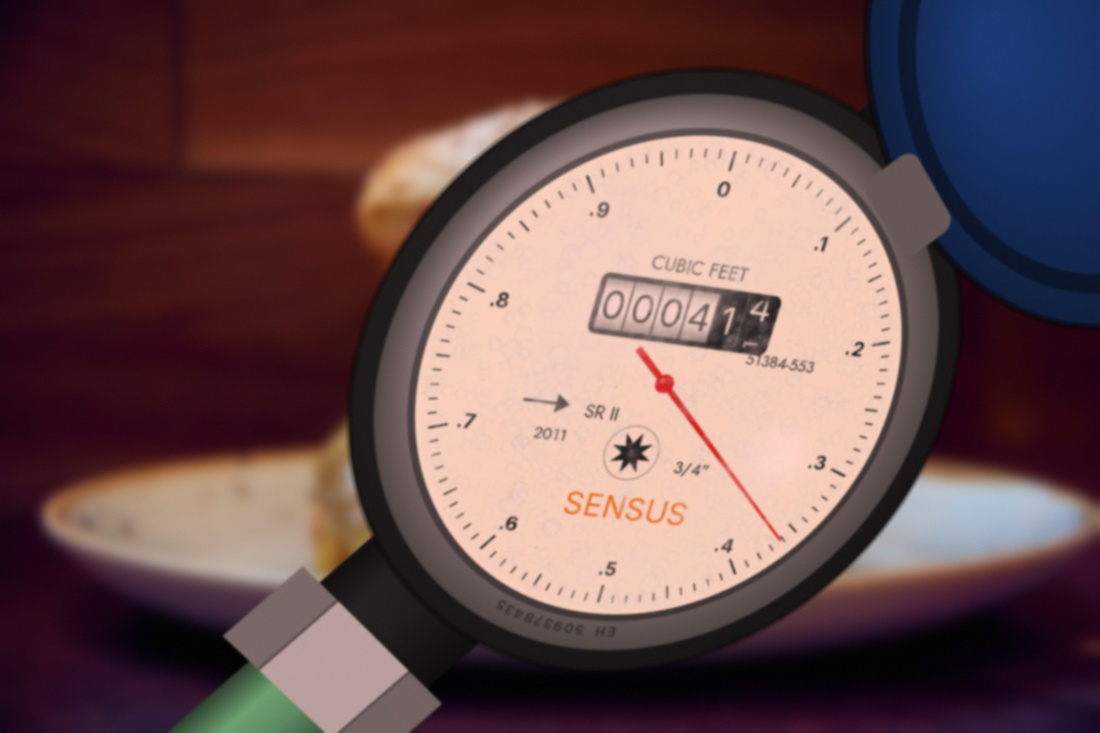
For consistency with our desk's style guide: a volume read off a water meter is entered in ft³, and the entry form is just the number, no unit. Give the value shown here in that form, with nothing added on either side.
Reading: 414.36
